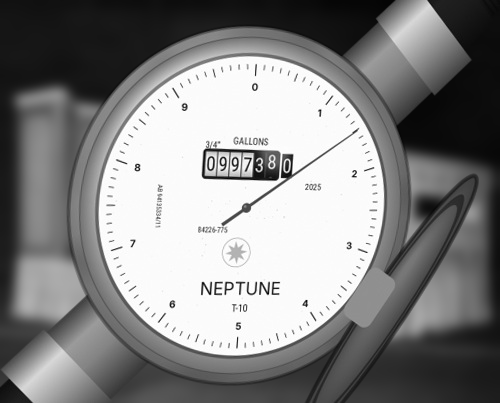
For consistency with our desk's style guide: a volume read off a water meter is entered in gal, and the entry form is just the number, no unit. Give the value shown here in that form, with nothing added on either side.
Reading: 997381.5
